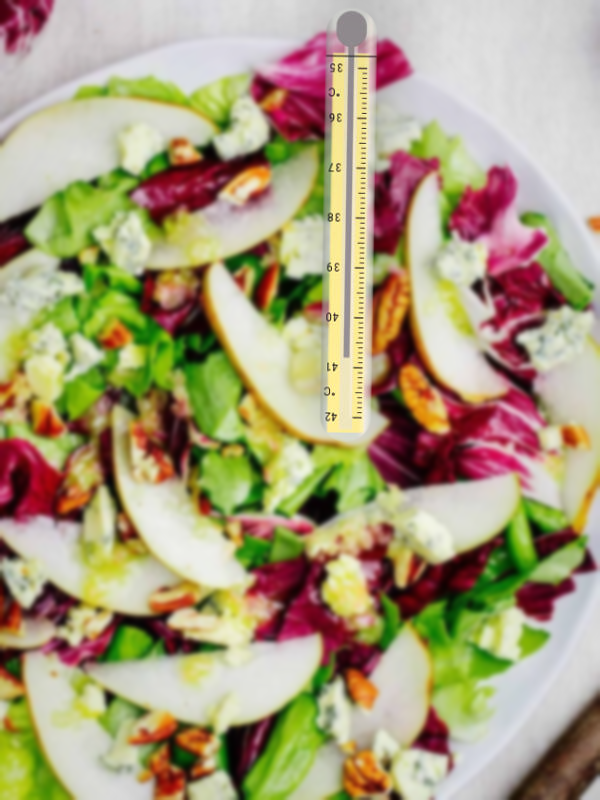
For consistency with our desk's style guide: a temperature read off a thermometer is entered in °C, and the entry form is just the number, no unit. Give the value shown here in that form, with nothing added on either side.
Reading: 40.8
